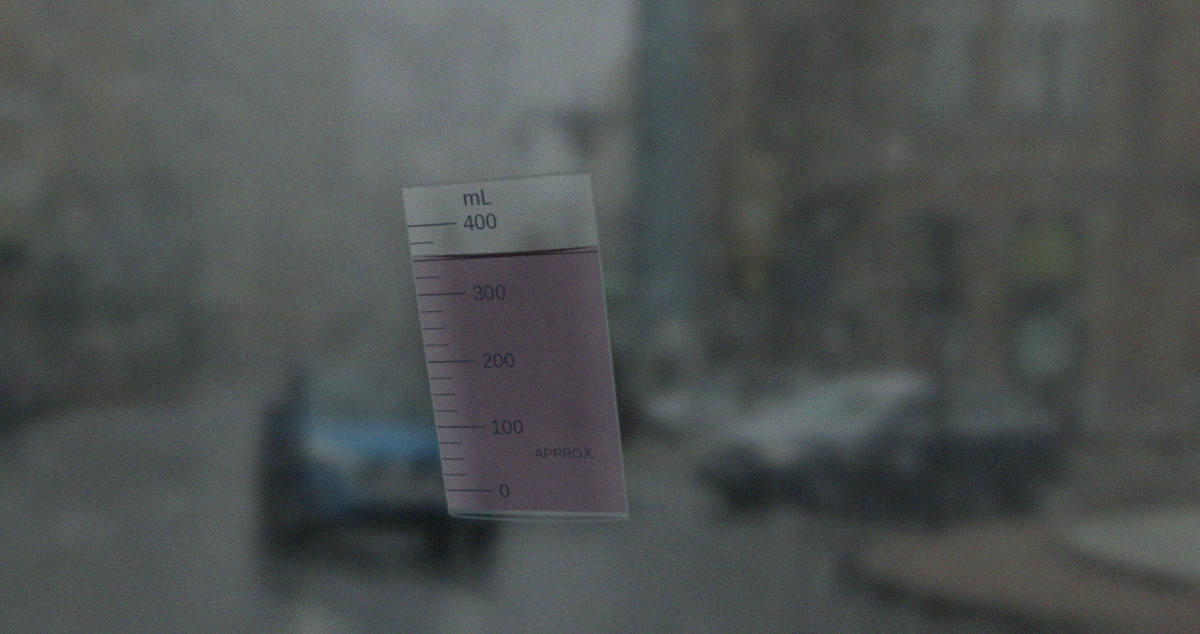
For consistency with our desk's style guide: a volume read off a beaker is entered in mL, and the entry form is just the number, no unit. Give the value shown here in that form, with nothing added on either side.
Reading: 350
